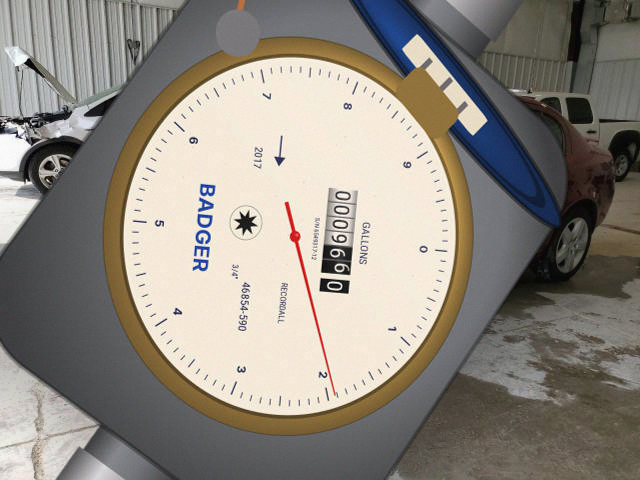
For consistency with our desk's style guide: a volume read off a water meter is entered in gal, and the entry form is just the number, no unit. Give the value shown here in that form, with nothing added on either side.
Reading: 9661.9
